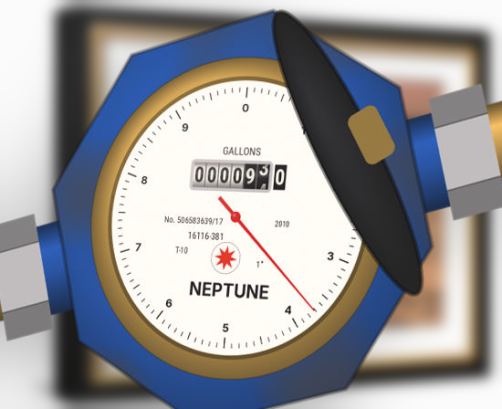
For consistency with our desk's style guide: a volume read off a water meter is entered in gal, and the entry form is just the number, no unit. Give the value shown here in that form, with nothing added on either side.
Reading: 933.7
